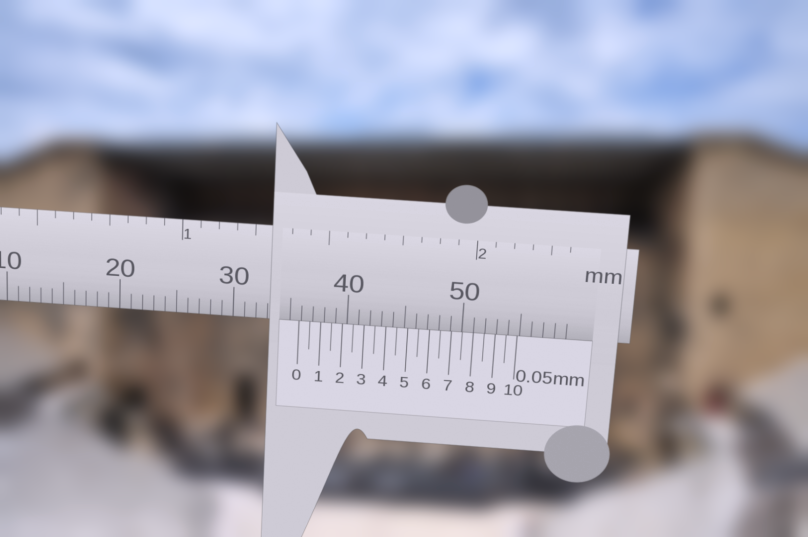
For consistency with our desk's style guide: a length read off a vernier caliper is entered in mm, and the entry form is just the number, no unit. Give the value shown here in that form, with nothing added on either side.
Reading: 35.8
